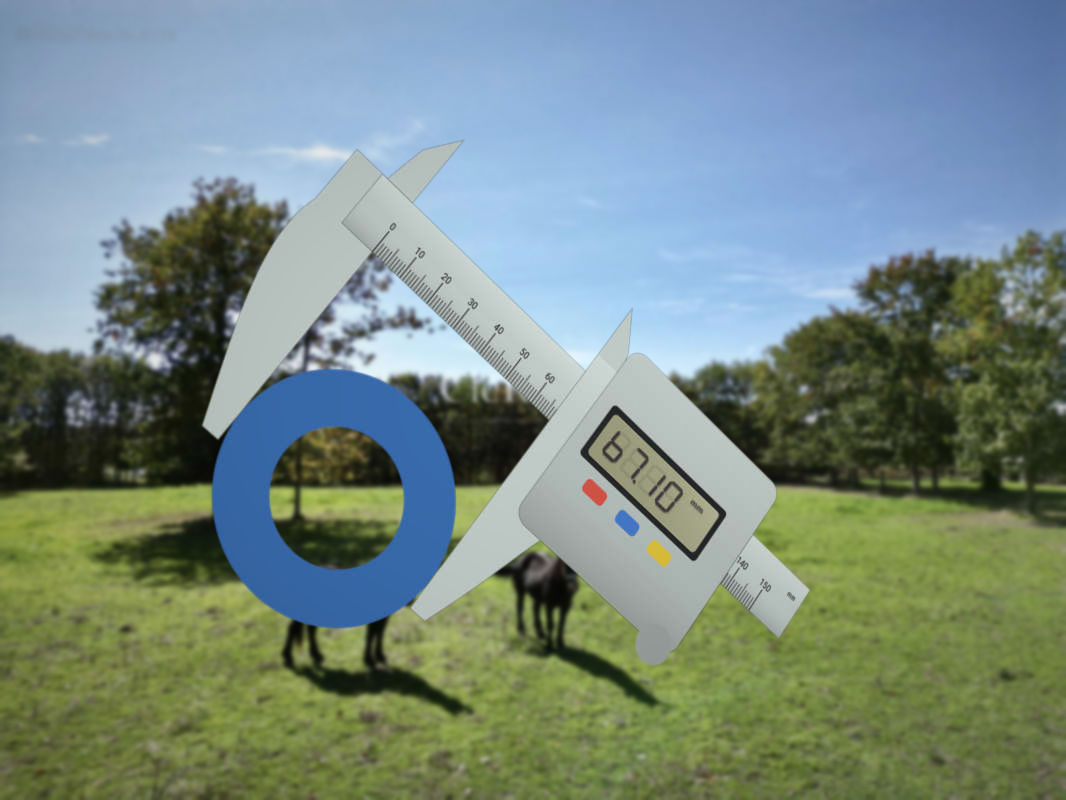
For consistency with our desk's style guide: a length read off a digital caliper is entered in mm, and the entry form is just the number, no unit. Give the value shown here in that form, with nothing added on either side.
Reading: 67.10
